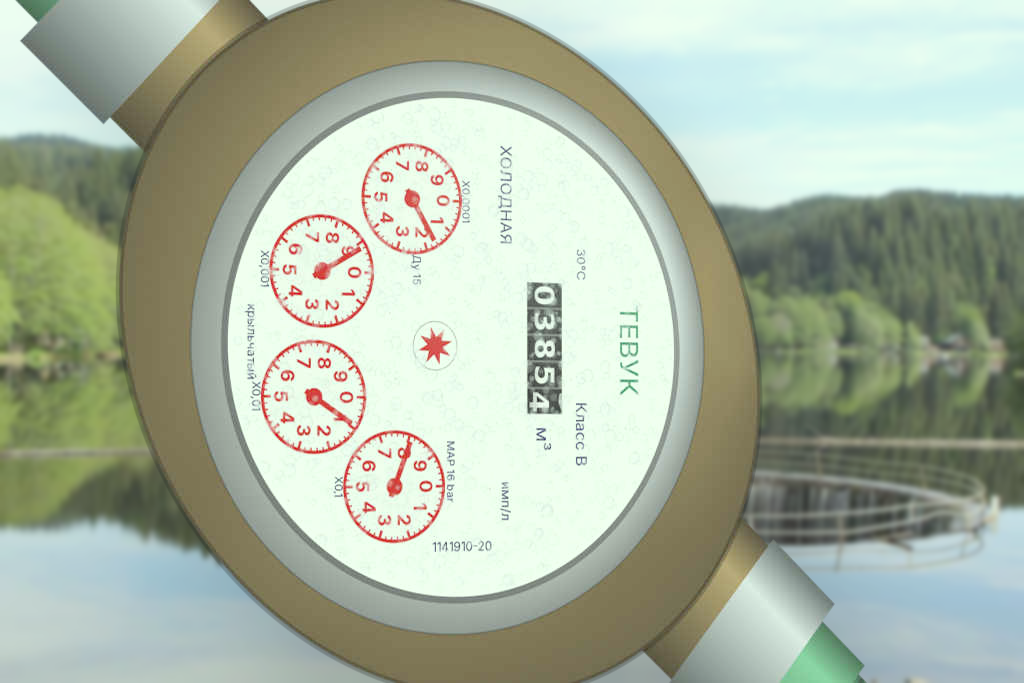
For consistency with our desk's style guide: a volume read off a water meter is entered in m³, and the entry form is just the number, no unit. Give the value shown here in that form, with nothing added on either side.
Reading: 3853.8091
